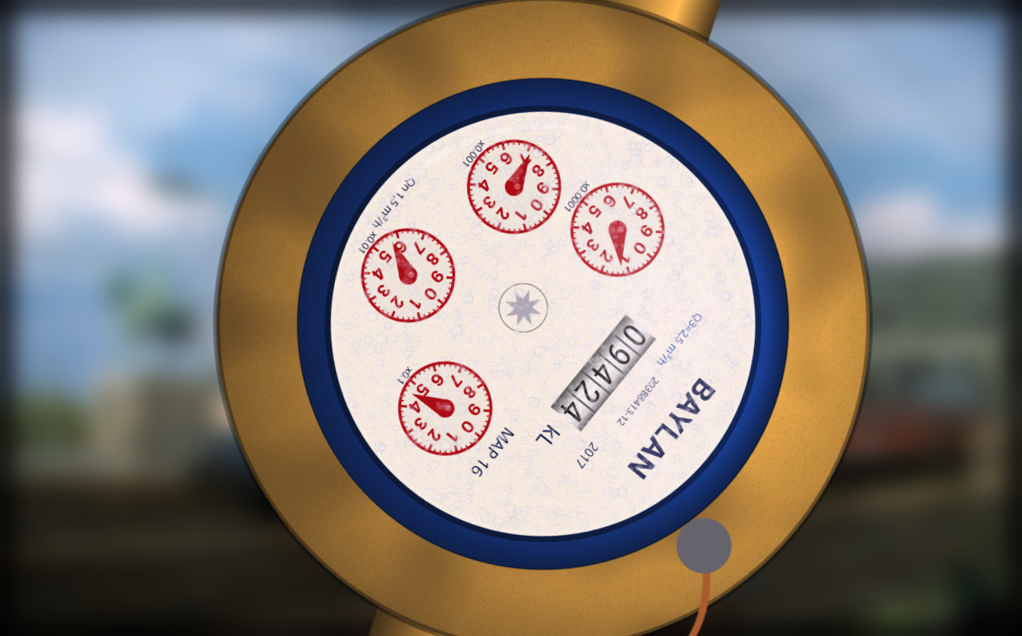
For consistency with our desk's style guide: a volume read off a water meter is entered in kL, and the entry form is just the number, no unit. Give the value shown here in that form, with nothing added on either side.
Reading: 9424.4571
